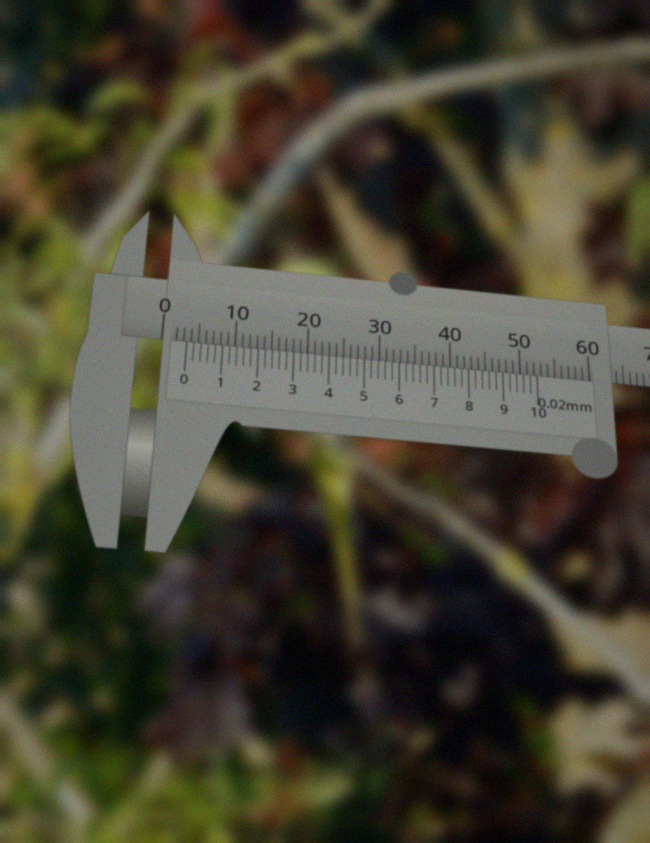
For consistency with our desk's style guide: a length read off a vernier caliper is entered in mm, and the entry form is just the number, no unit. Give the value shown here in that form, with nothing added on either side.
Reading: 3.4
